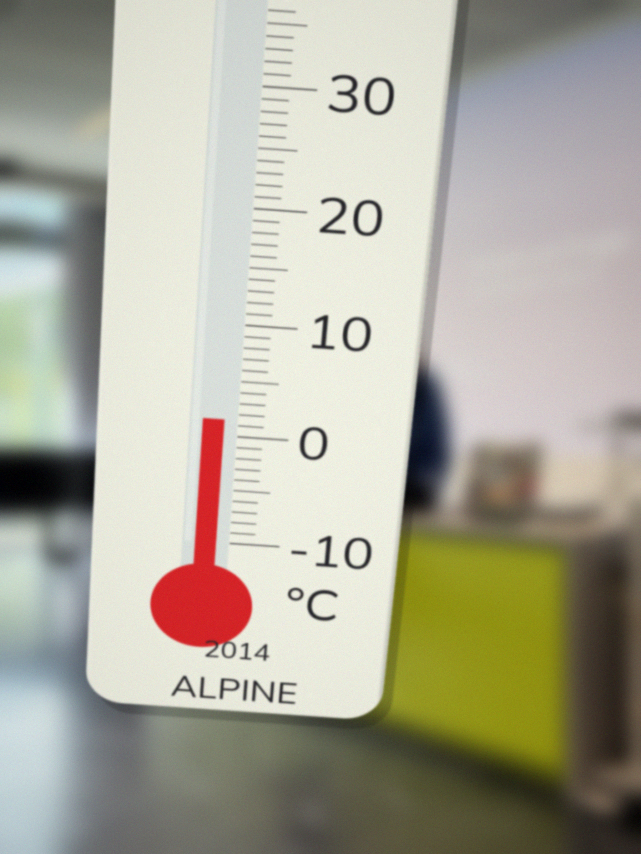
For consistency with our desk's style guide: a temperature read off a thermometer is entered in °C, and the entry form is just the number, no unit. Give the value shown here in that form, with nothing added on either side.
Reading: 1.5
